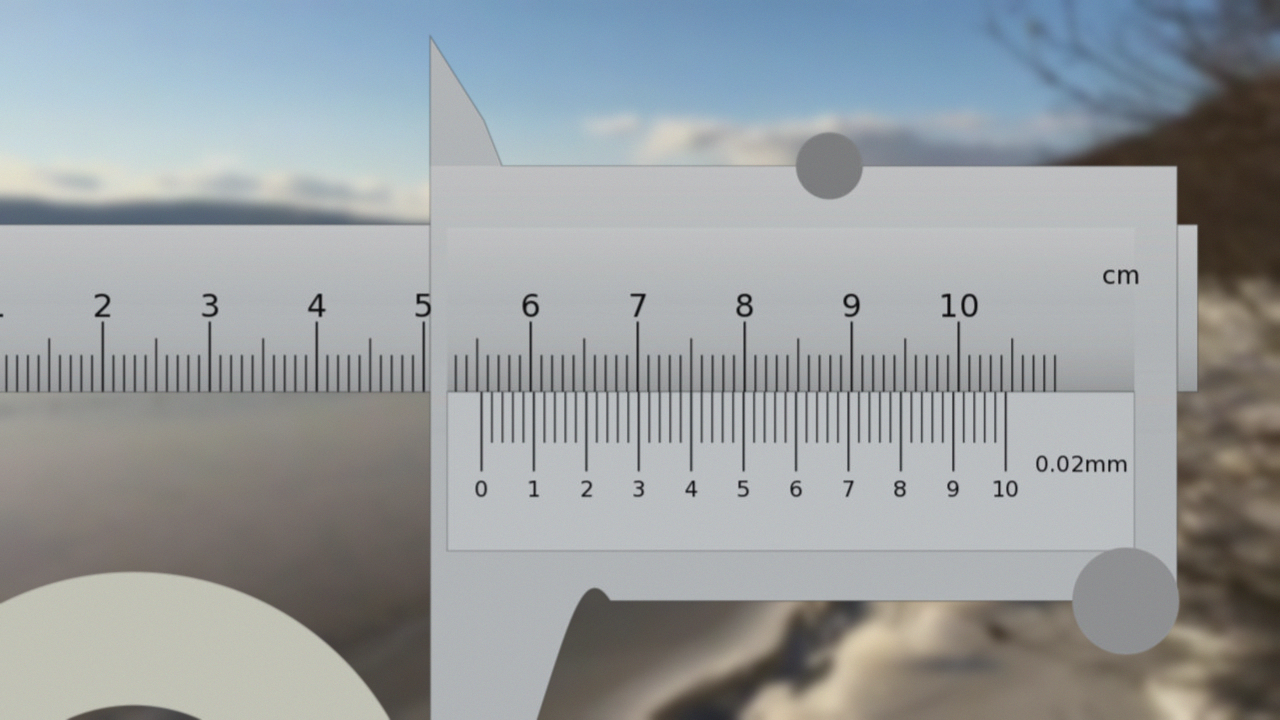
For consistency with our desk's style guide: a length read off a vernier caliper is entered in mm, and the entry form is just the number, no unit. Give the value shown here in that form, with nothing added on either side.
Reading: 55.4
